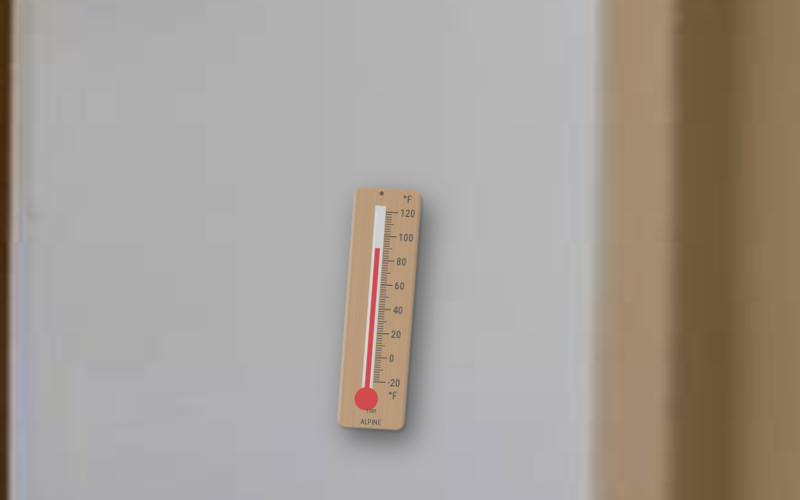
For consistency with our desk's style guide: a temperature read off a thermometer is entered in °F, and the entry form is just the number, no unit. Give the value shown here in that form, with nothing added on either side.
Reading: 90
